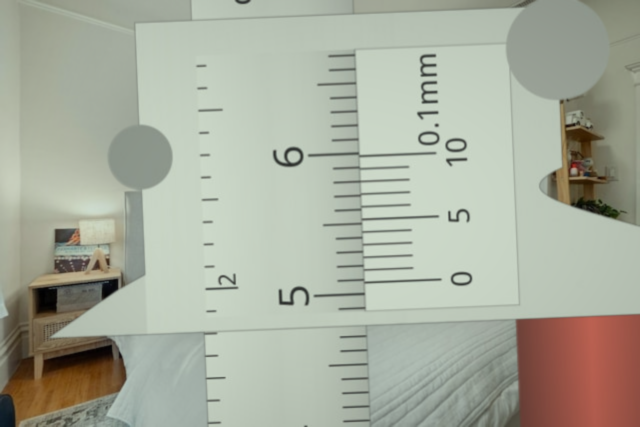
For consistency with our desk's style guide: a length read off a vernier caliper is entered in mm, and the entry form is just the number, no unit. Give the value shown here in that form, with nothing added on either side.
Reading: 50.8
